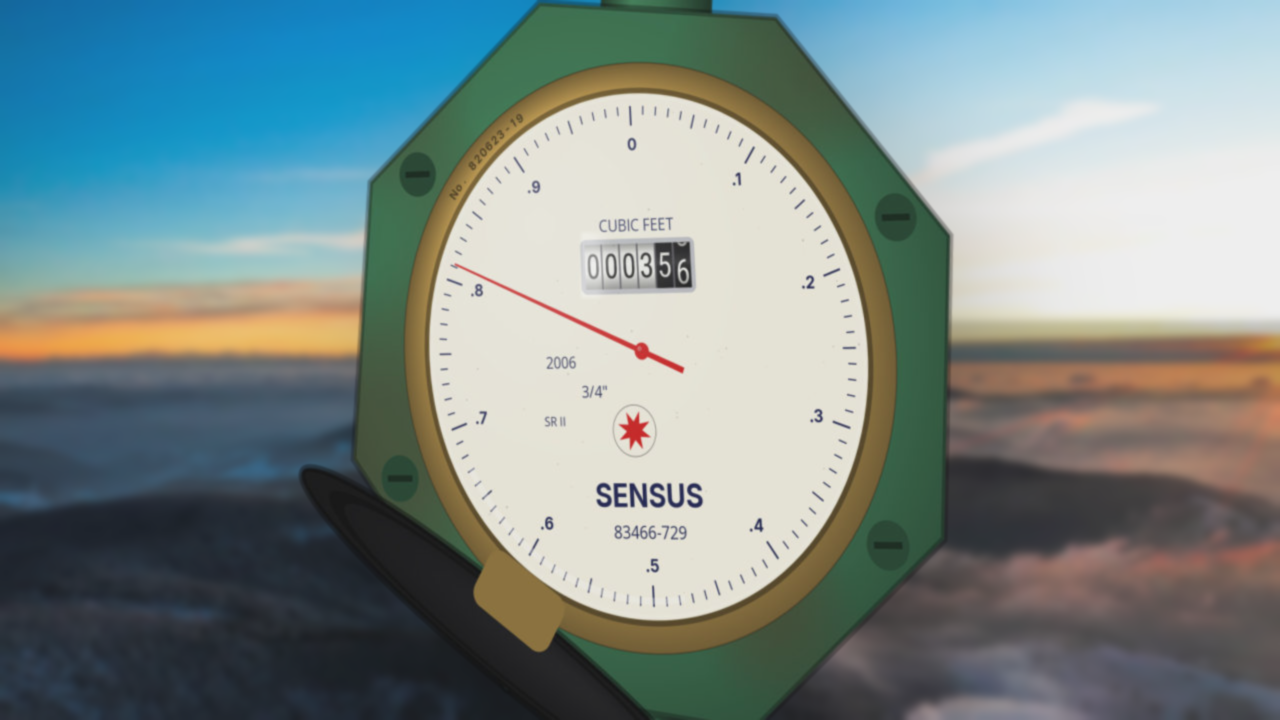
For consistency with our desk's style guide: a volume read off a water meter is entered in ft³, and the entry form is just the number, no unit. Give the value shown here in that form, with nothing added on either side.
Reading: 355.81
